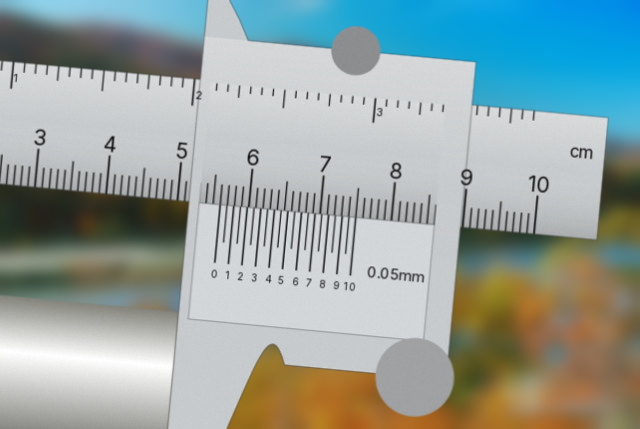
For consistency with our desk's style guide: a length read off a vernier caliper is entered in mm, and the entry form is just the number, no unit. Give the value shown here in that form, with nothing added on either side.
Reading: 56.0
